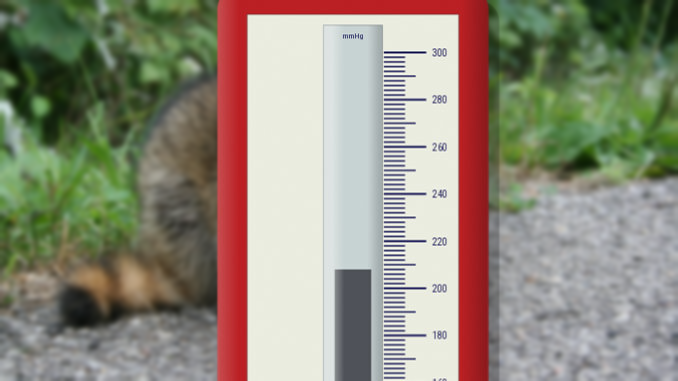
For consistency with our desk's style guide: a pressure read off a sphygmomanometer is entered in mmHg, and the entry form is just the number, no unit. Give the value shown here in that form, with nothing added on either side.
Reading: 208
